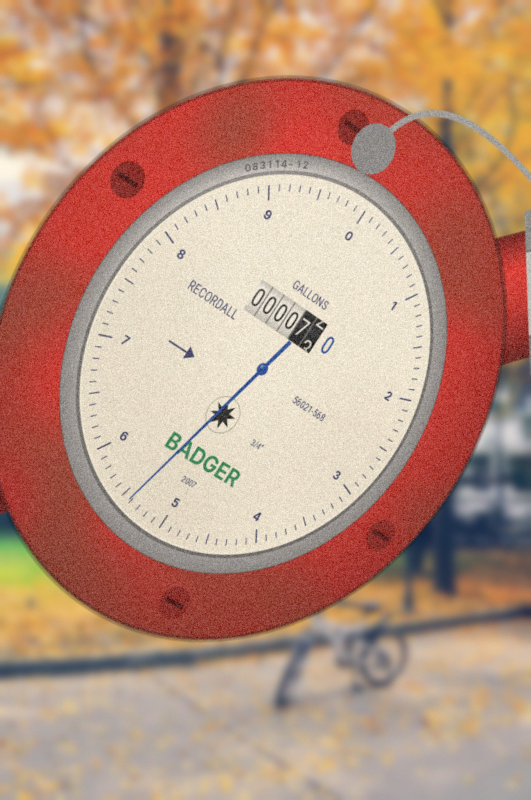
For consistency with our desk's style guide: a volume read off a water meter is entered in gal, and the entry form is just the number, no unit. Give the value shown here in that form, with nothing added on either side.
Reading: 725.4
